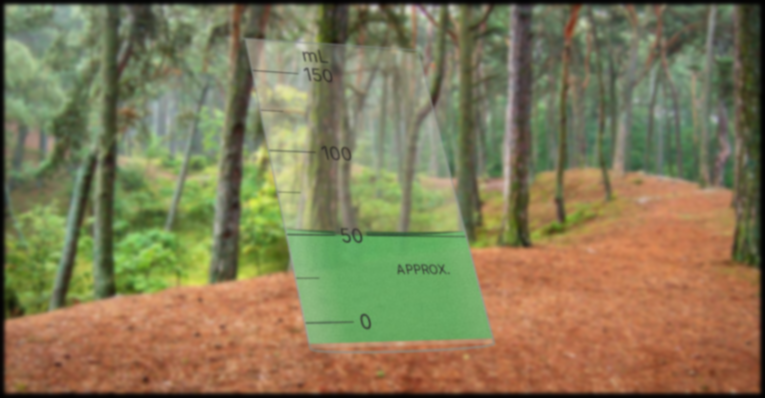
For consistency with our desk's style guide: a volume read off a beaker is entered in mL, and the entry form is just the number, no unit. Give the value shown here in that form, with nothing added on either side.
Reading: 50
